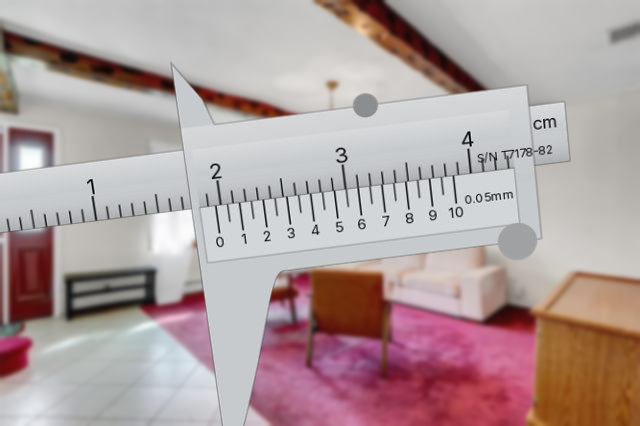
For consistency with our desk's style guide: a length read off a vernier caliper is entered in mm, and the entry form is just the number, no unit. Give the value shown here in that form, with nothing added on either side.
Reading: 19.6
